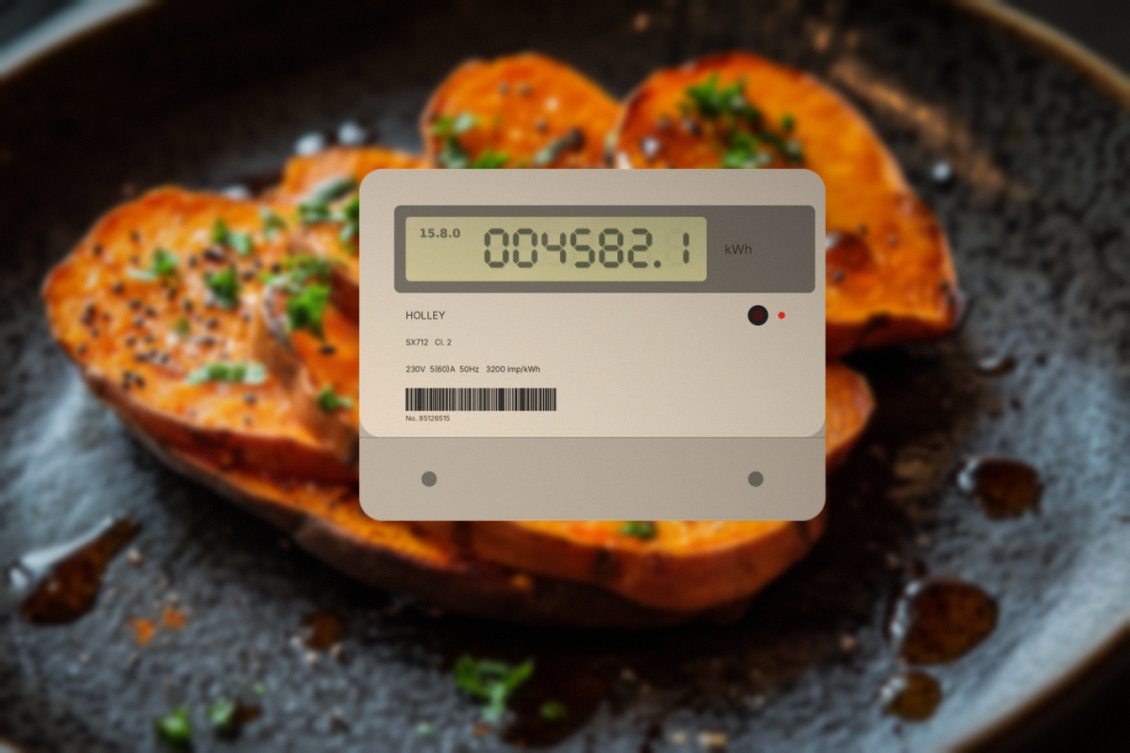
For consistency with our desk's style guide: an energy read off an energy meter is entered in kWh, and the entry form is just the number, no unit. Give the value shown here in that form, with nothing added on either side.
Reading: 4582.1
